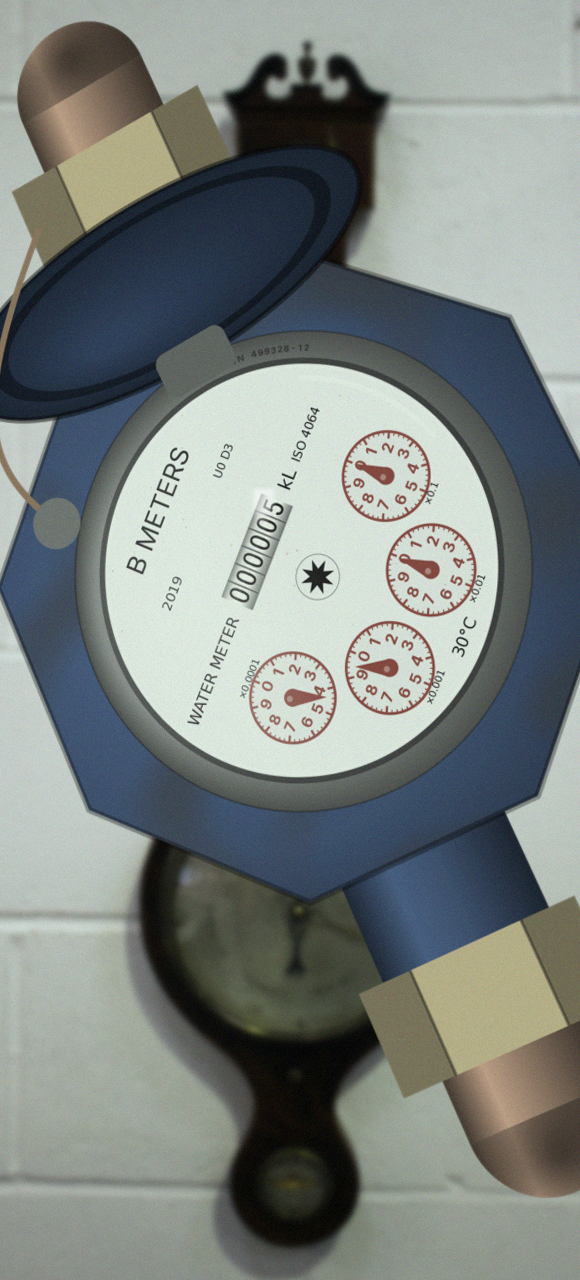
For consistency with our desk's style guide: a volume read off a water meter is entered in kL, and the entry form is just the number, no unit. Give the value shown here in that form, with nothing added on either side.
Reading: 4.9994
